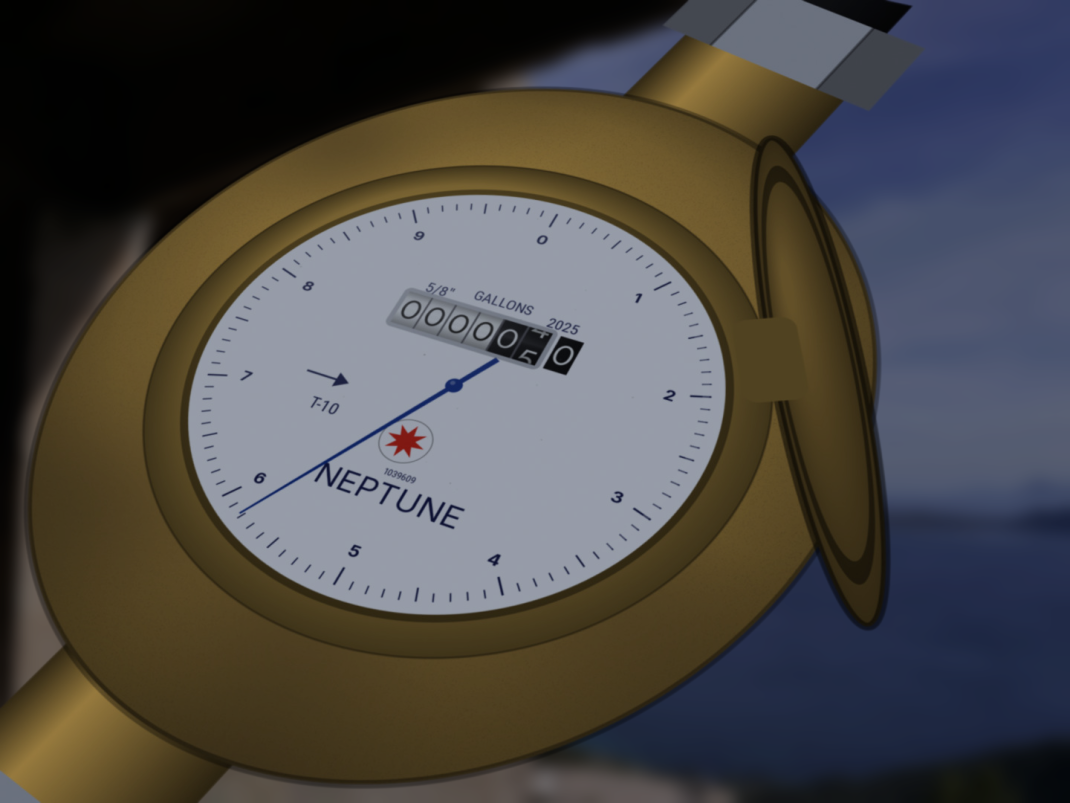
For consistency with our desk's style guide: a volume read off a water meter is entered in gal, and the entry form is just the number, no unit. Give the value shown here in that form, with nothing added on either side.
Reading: 45.8
